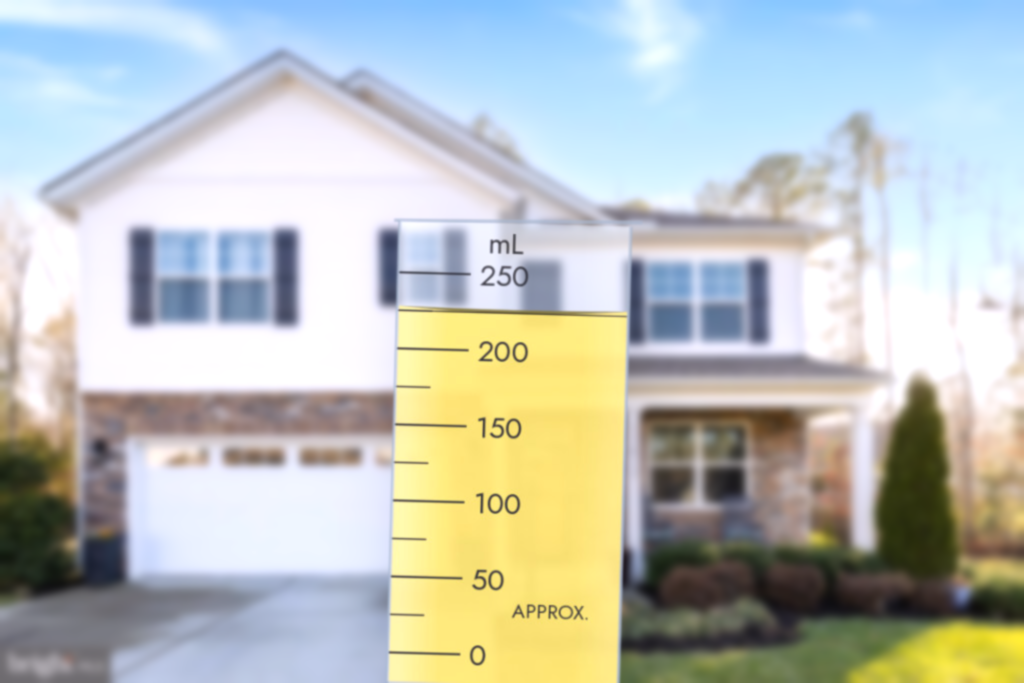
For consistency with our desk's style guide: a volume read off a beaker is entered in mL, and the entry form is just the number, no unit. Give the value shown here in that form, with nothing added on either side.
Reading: 225
